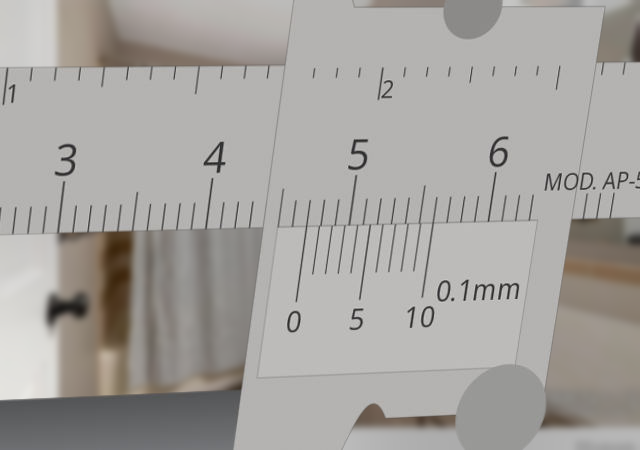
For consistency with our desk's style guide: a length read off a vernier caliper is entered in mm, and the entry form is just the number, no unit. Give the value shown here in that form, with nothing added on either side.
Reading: 47.0
